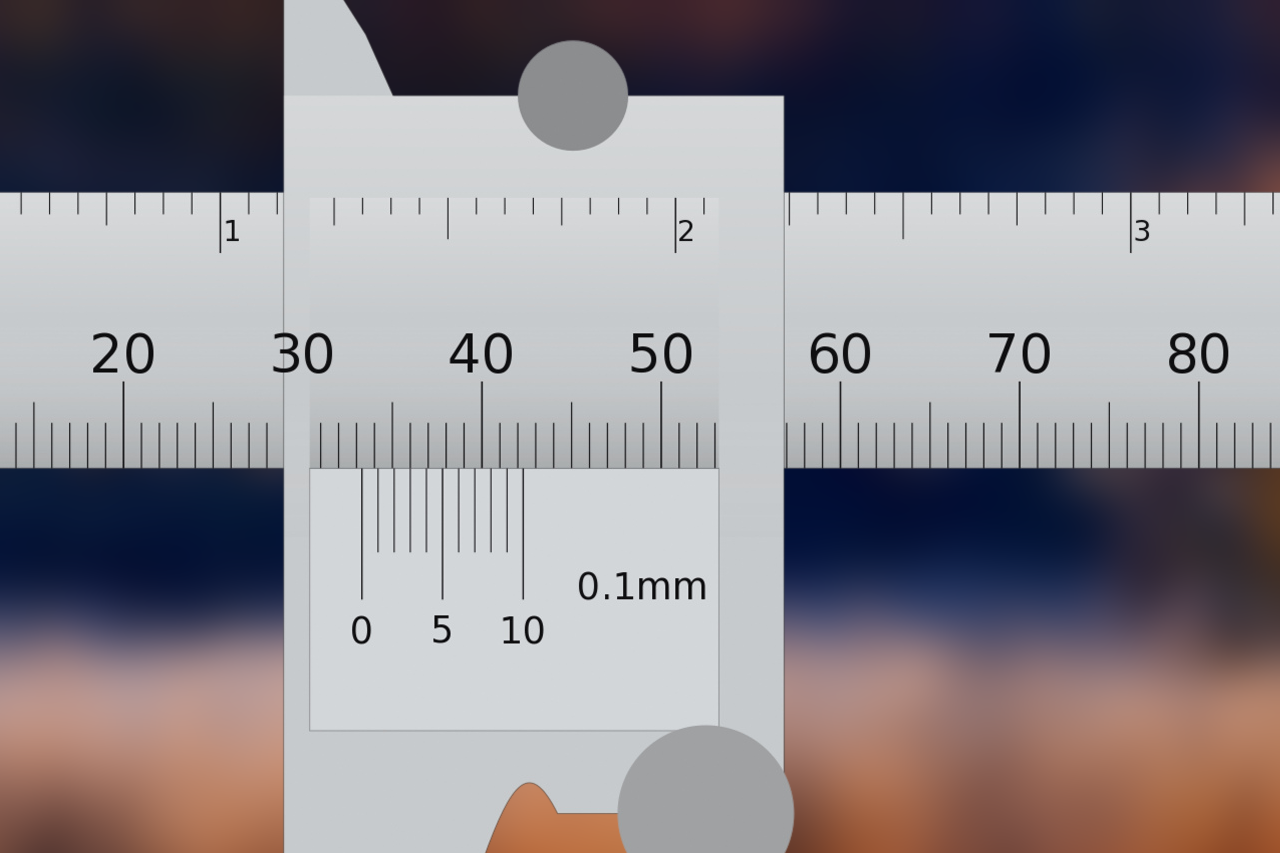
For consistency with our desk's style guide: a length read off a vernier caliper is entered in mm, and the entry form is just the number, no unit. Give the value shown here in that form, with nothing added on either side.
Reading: 33.3
